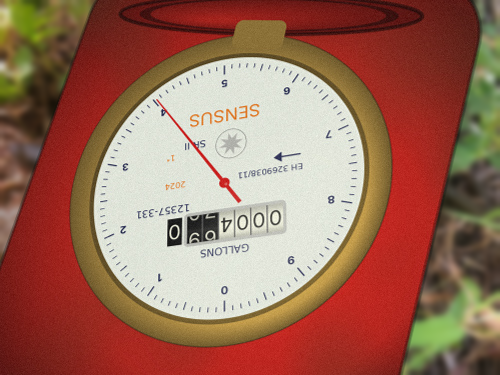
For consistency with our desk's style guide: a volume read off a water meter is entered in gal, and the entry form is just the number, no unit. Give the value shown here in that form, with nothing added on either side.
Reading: 4694.0
